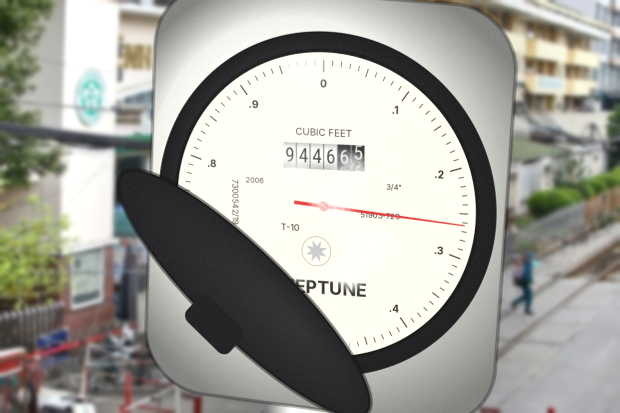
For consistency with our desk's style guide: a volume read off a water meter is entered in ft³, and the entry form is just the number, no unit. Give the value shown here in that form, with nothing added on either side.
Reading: 944665.26
